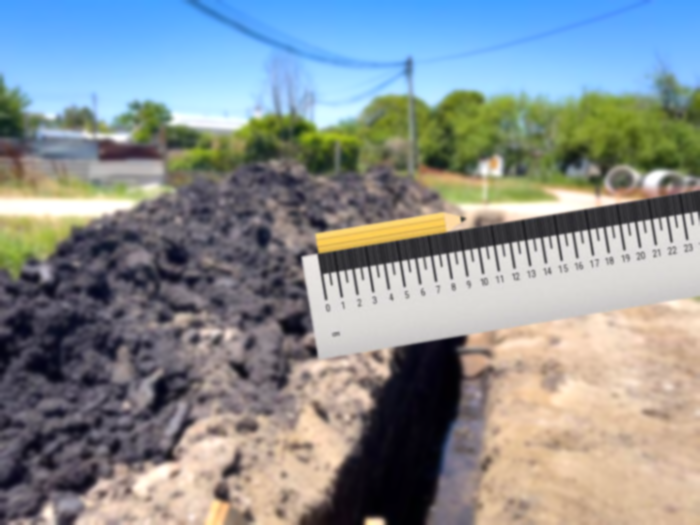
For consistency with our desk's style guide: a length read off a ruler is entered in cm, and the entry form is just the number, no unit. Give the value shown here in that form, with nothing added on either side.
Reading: 9.5
